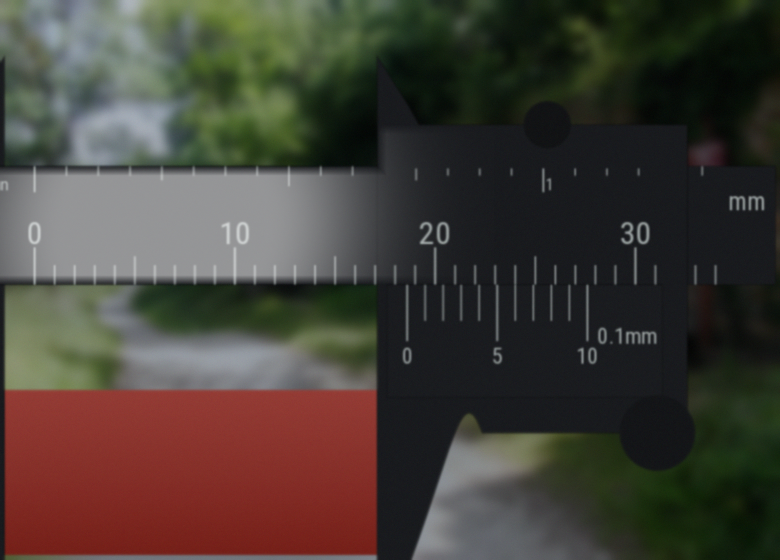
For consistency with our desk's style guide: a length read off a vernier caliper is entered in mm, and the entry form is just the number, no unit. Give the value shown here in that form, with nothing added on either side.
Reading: 18.6
